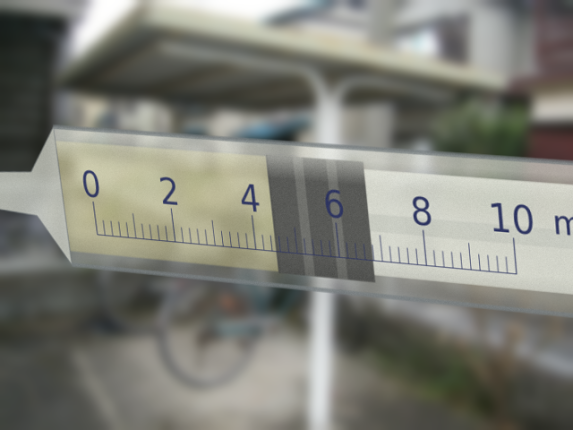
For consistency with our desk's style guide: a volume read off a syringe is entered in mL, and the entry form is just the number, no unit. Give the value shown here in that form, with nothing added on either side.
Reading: 4.5
